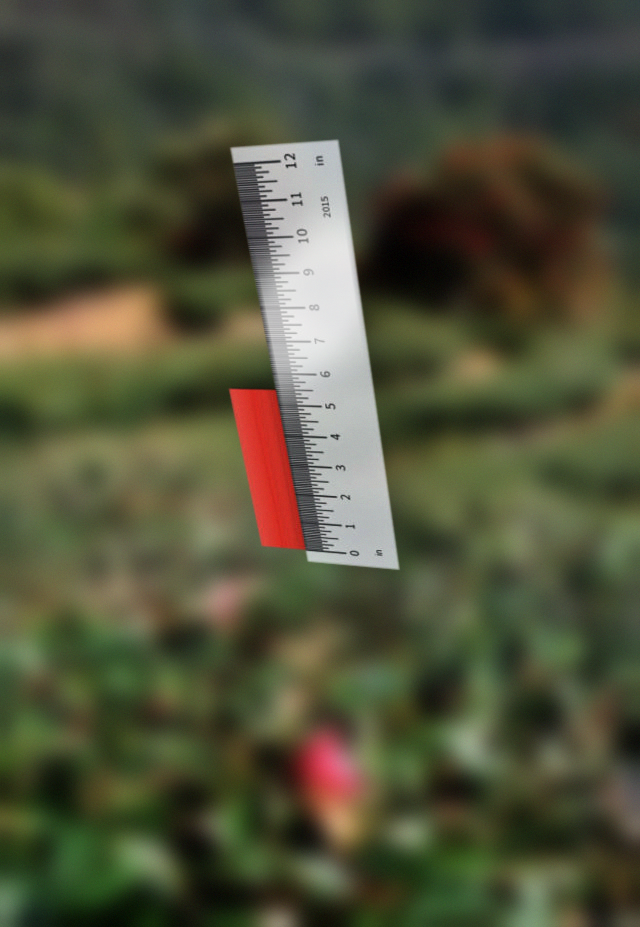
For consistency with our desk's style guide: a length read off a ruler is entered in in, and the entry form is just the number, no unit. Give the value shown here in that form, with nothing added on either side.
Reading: 5.5
